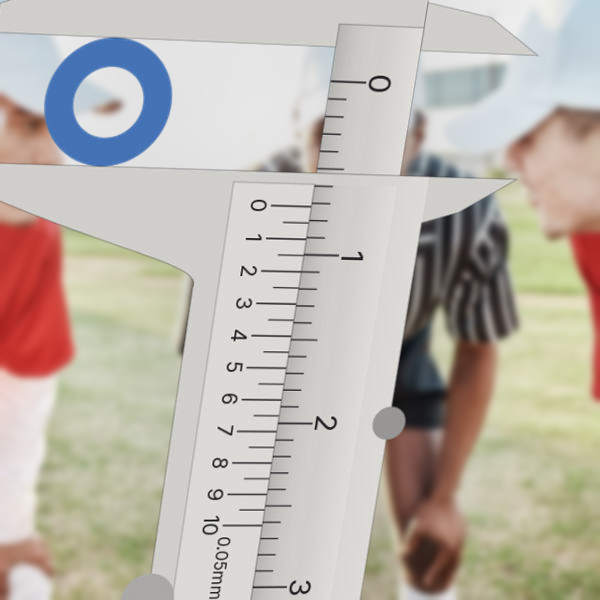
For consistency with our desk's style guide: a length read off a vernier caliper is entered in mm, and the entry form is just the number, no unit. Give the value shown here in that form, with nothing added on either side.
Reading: 7.2
